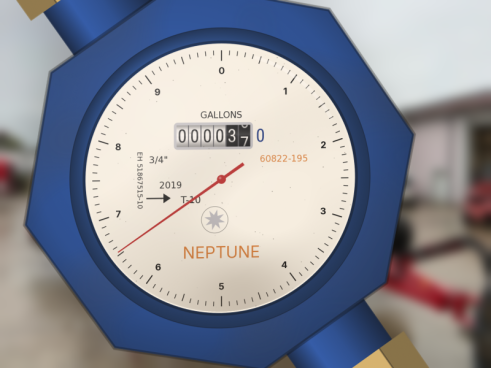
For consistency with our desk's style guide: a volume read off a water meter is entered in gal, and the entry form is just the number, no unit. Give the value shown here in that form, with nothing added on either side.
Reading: 366.5
